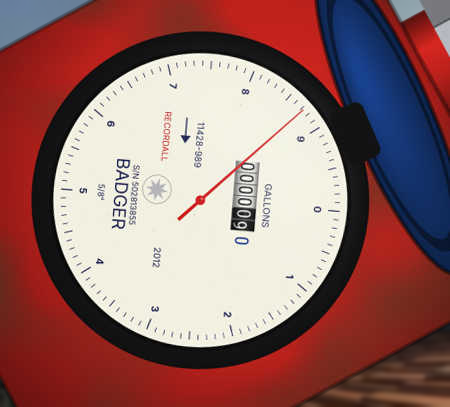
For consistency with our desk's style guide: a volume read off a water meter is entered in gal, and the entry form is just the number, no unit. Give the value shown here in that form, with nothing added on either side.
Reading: 88.7
